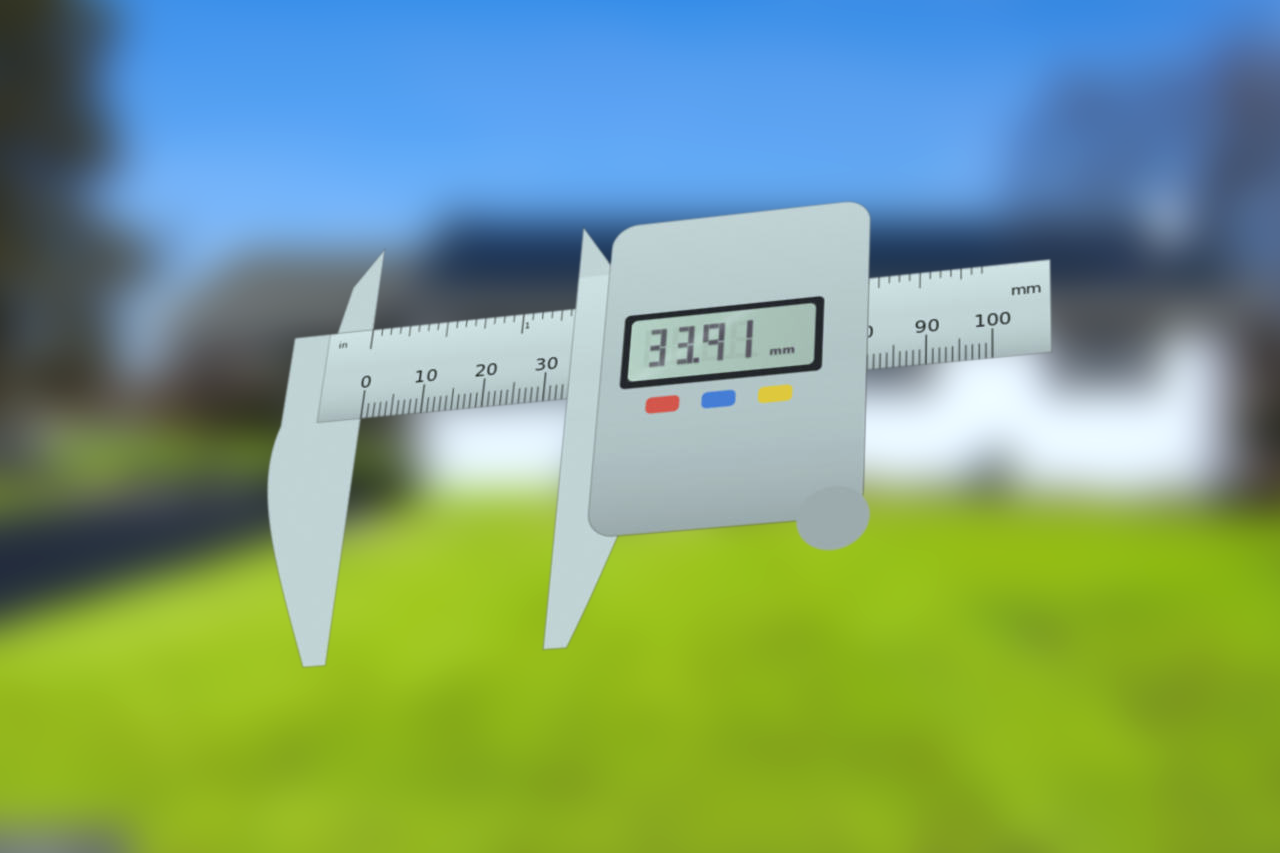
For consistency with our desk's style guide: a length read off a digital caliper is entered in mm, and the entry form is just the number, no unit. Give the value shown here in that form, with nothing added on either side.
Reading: 33.91
